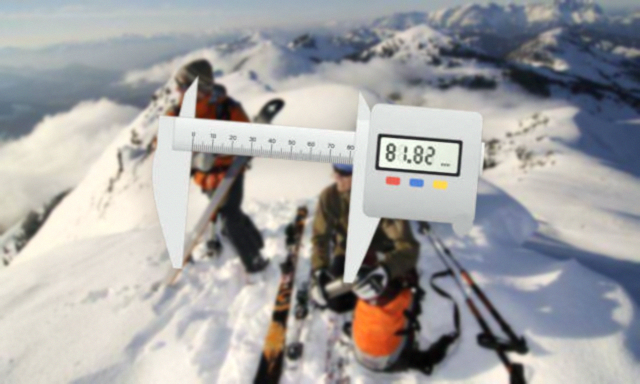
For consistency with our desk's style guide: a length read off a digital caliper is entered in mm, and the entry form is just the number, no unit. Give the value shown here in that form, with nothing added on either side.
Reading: 81.82
